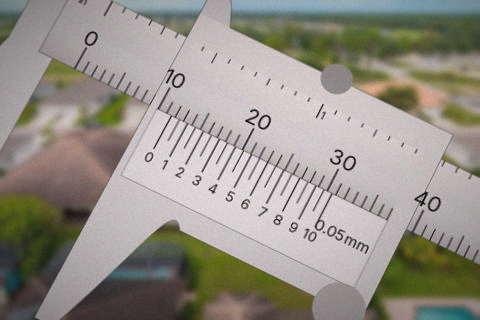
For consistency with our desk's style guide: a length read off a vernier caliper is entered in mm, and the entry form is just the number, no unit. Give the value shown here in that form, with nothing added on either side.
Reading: 11.6
